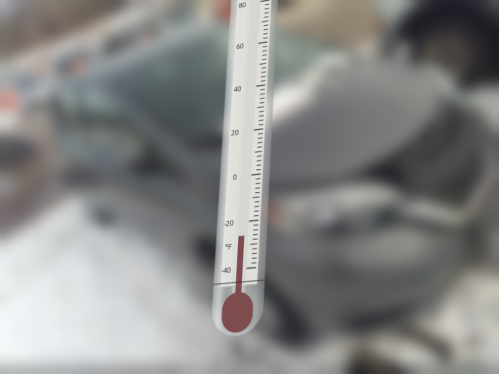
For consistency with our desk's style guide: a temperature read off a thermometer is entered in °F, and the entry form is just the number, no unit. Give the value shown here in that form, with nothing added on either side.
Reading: -26
